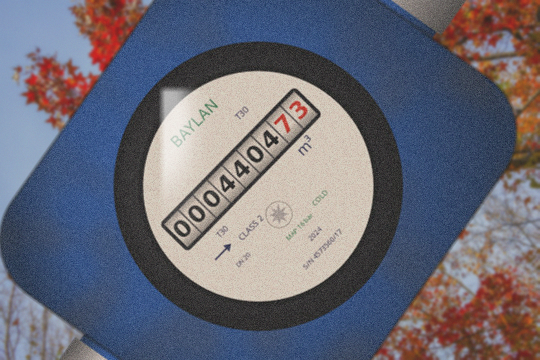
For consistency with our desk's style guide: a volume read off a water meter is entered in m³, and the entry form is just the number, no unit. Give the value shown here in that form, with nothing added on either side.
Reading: 4404.73
